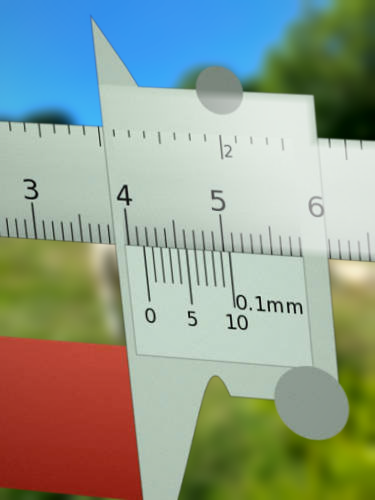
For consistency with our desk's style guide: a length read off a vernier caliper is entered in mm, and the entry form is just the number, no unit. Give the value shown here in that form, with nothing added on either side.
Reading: 41.6
